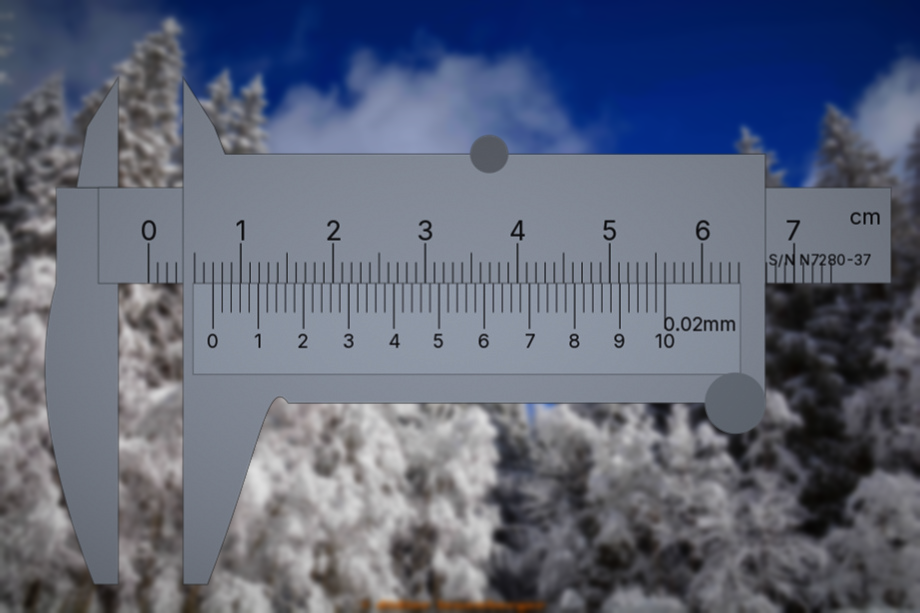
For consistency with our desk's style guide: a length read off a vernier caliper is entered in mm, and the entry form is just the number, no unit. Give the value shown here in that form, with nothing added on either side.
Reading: 7.0
